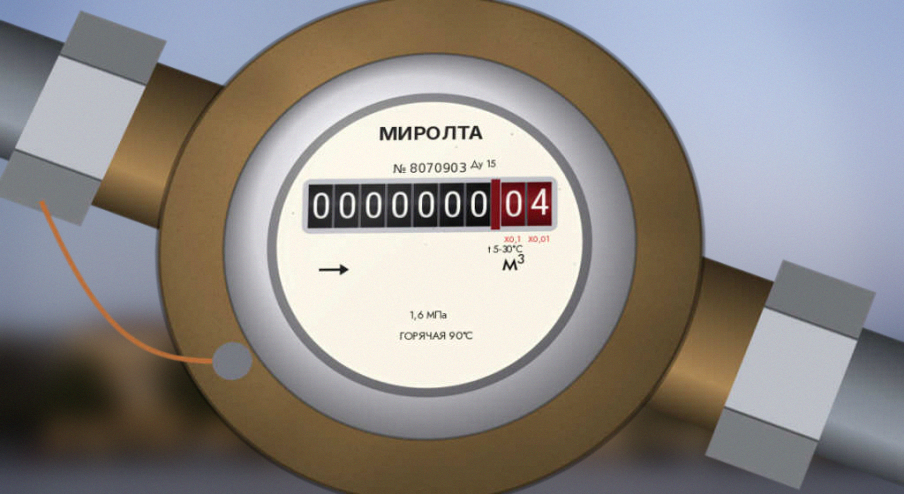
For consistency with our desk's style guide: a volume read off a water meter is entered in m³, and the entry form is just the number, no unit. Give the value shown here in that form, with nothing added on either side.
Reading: 0.04
